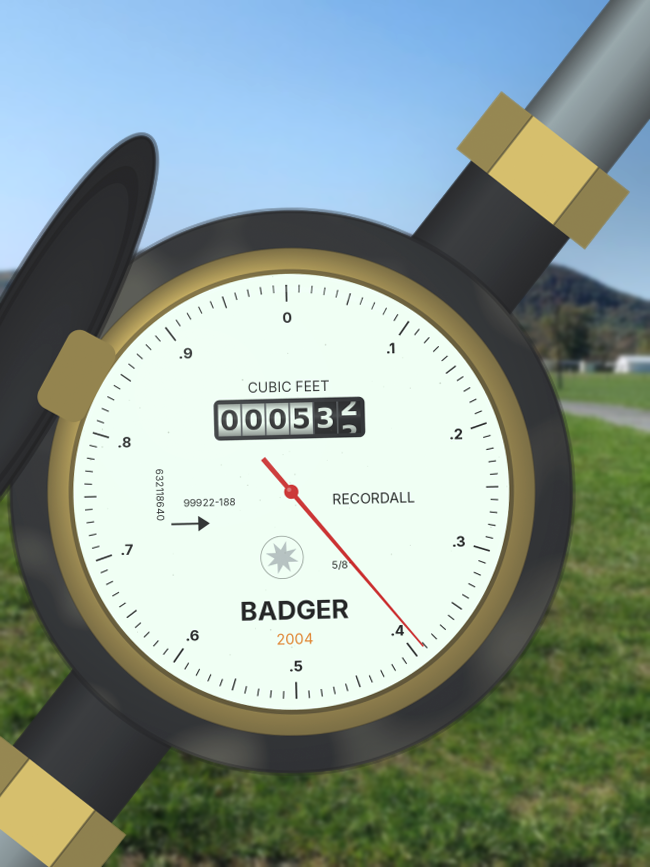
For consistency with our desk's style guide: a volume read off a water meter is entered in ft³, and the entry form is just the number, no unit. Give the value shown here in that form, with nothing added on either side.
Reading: 532.39
